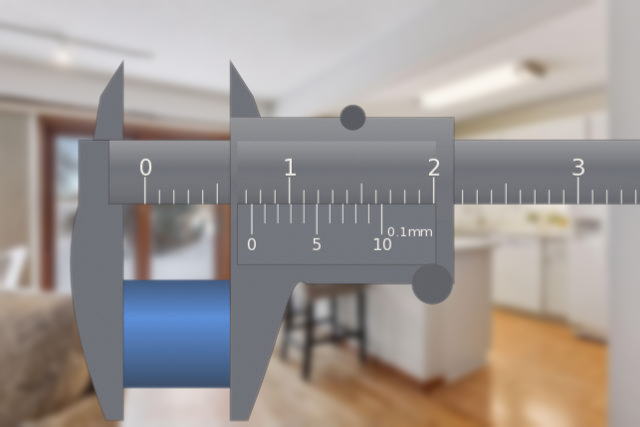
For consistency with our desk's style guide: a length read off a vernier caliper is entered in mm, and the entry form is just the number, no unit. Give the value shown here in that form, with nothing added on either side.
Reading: 7.4
